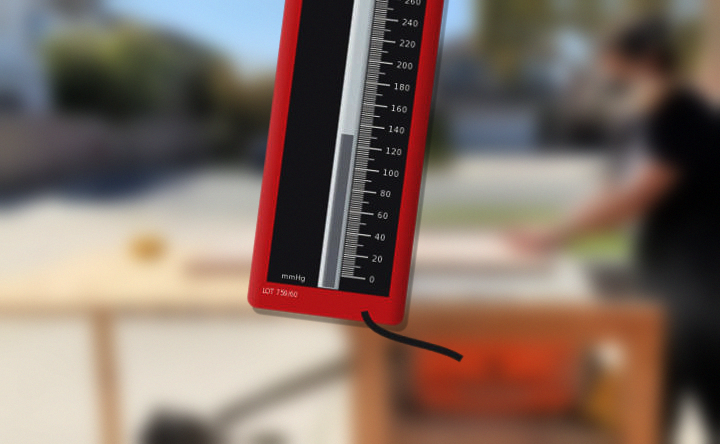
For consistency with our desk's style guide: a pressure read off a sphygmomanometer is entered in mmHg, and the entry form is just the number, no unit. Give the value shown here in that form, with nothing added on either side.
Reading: 130
